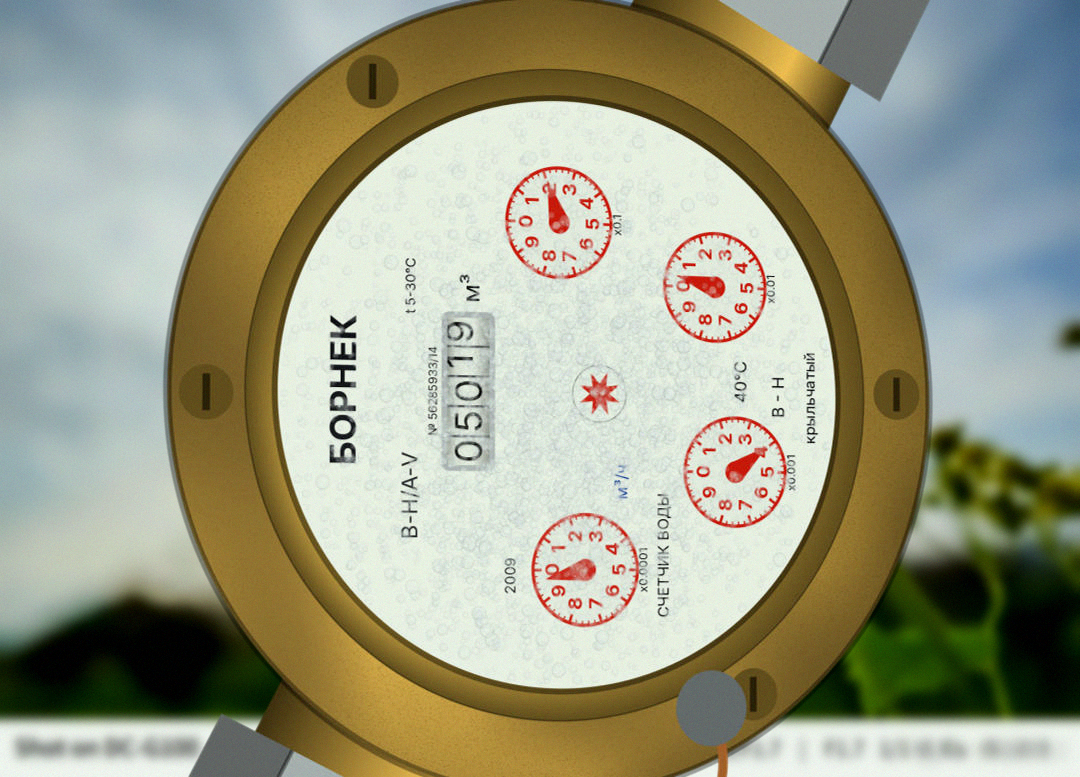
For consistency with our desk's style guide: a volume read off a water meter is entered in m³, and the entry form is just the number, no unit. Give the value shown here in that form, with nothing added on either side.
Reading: 5019.2039
